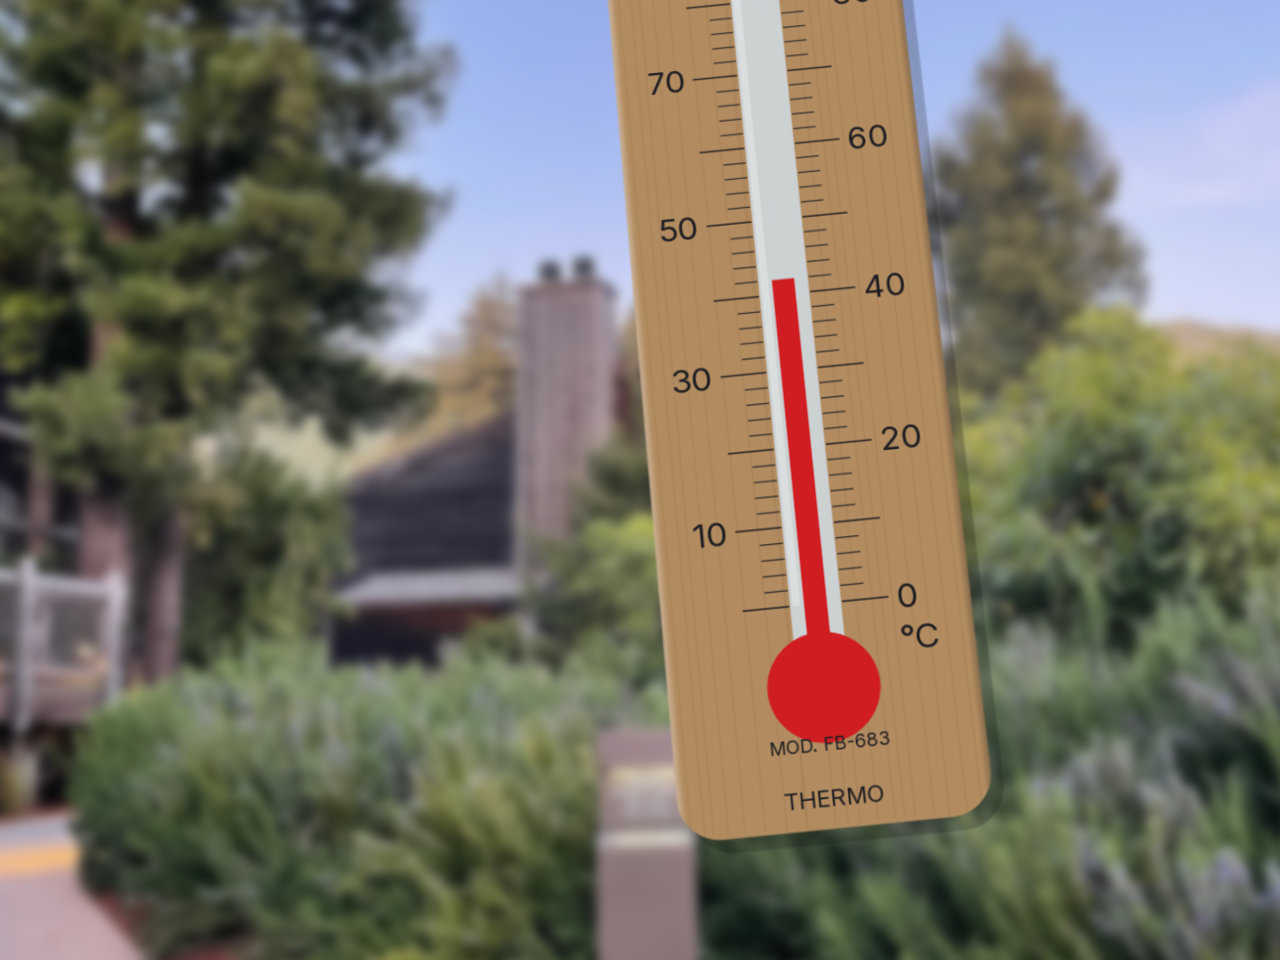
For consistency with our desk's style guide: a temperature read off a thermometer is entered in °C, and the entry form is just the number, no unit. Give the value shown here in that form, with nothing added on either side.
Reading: 42
